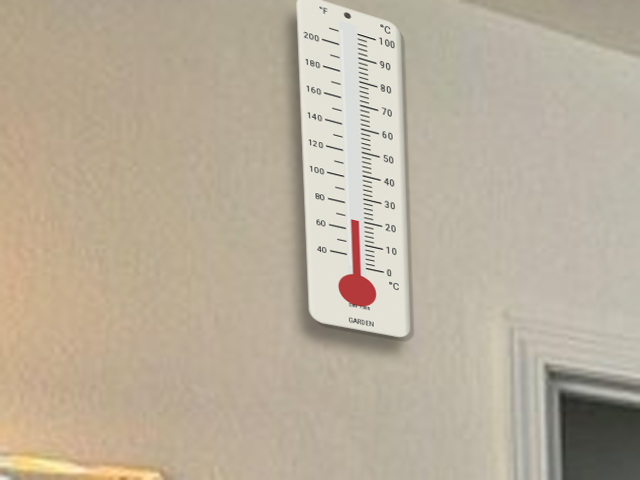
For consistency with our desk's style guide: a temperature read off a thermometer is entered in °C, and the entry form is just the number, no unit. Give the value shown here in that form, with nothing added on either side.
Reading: 20
